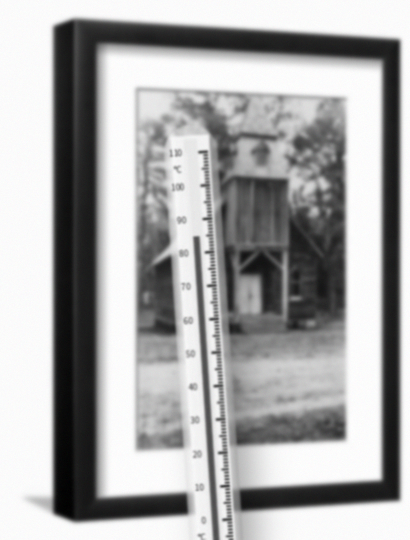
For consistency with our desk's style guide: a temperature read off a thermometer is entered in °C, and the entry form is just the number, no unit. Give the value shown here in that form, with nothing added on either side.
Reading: 85
